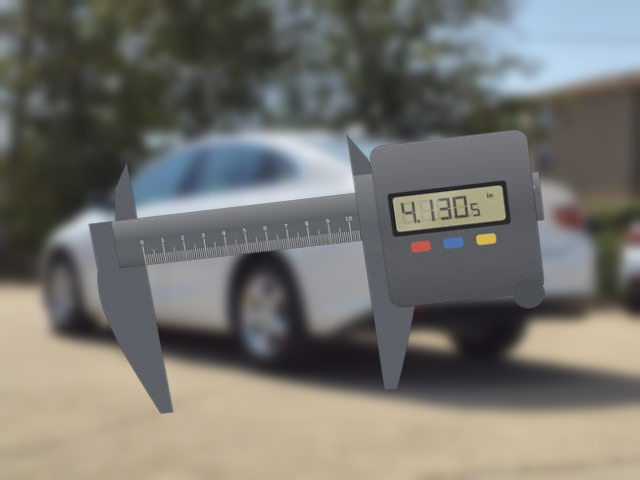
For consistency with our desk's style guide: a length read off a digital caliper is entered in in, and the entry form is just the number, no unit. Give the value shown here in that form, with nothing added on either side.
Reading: 4.1305
